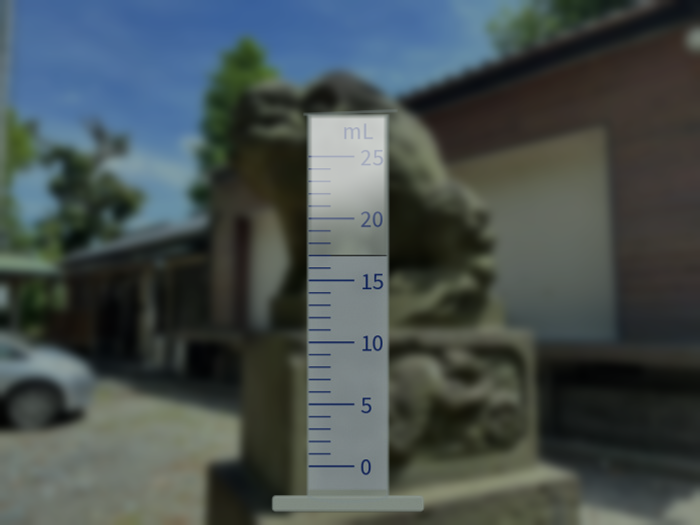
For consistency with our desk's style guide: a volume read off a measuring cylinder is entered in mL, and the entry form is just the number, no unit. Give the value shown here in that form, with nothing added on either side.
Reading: 17
